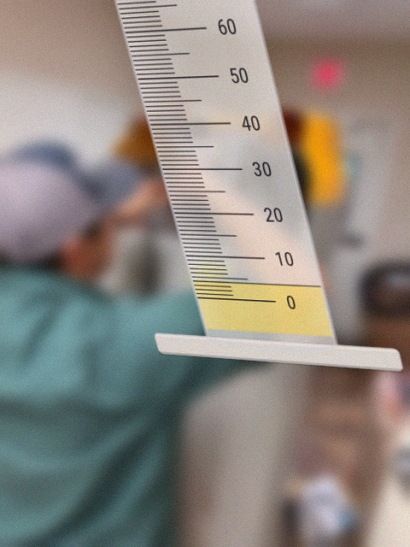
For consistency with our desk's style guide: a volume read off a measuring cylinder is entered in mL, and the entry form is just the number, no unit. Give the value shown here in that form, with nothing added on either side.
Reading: 4
